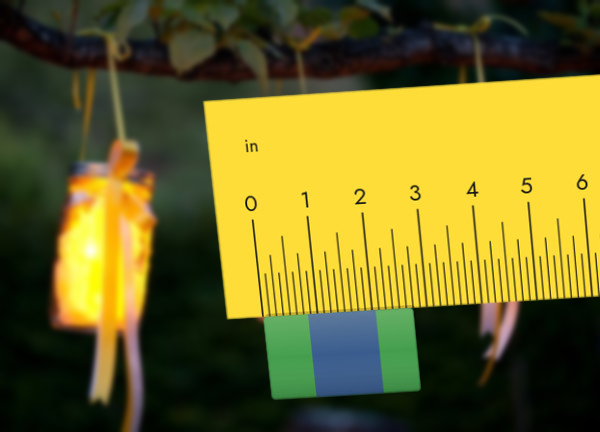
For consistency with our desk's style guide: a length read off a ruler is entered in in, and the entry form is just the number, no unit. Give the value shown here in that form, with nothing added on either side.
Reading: 2.75
